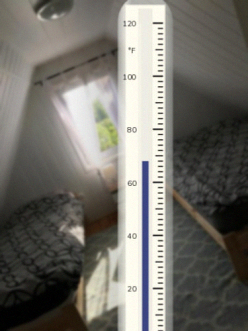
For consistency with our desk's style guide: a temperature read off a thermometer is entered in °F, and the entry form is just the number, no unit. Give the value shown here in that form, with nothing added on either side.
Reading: 68
